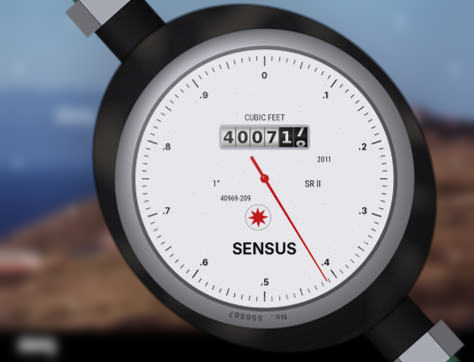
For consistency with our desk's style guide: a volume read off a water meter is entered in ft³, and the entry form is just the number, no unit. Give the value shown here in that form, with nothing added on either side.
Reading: 400717.41
